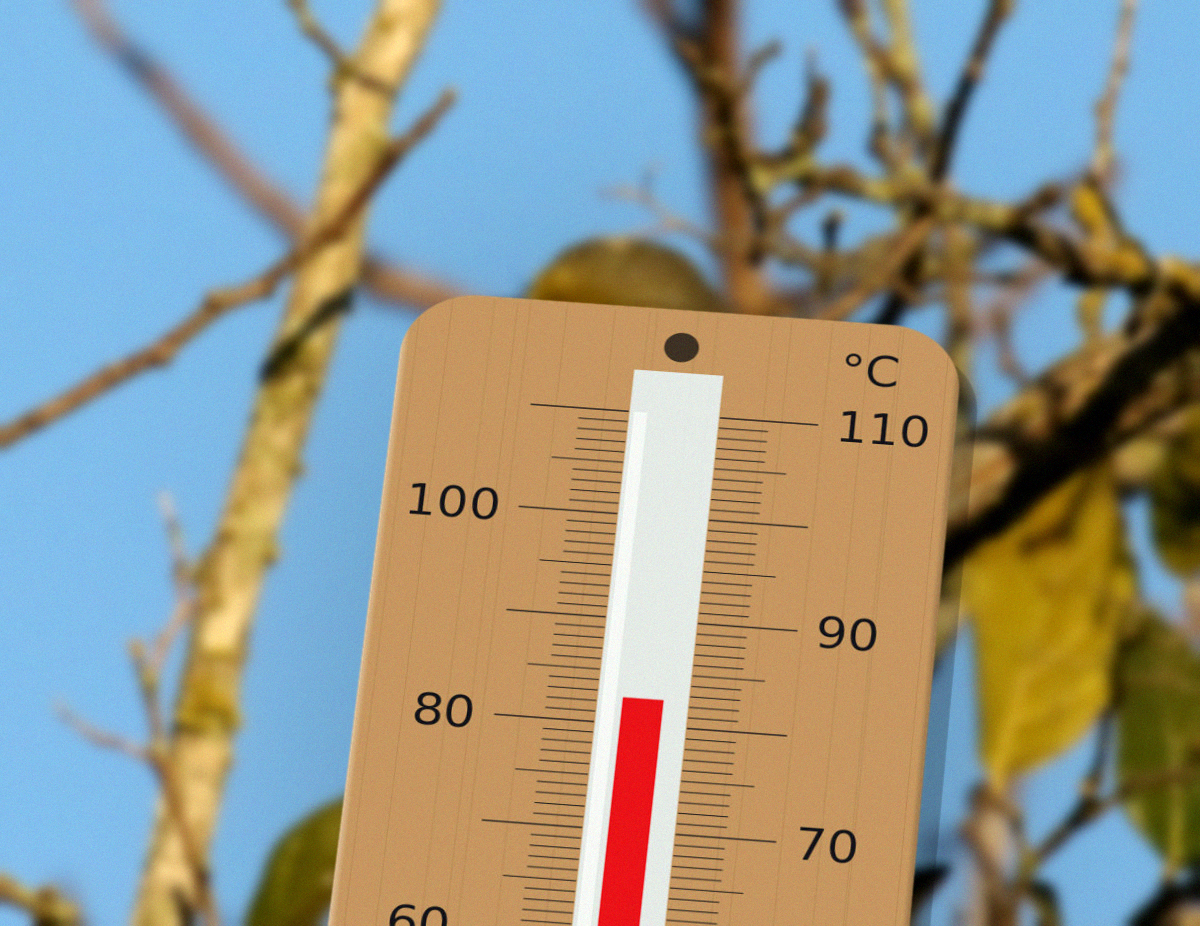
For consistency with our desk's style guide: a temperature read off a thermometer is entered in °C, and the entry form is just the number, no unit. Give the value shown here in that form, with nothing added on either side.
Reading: 82.5
